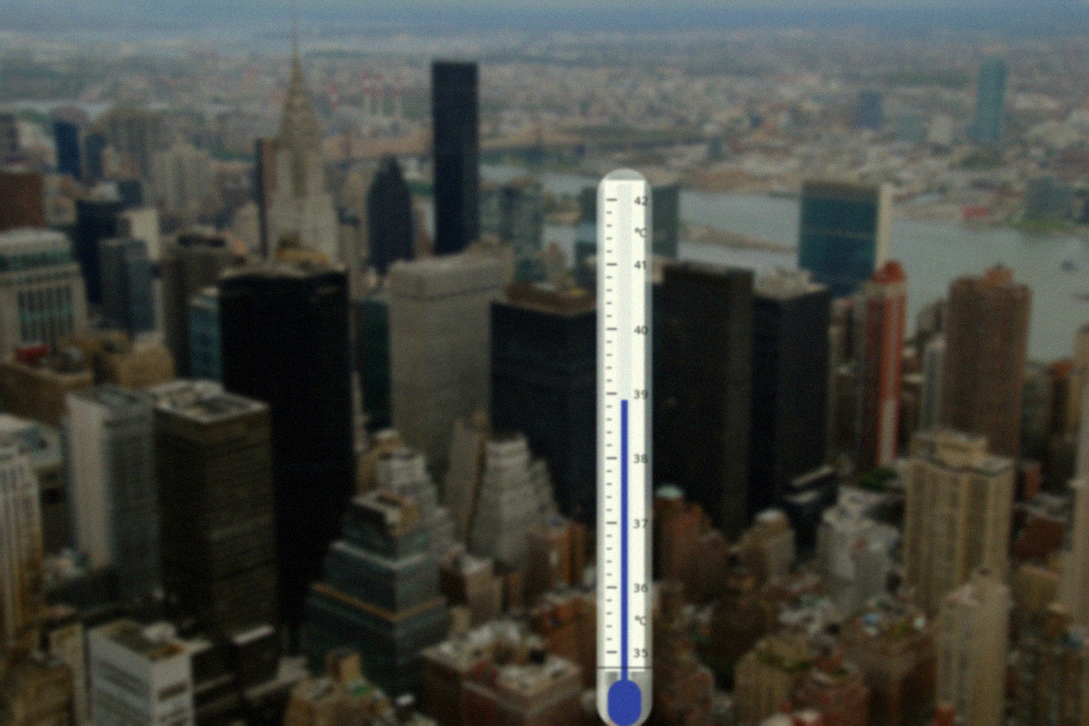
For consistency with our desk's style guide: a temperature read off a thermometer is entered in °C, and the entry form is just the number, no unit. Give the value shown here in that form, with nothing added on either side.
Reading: 38.9
